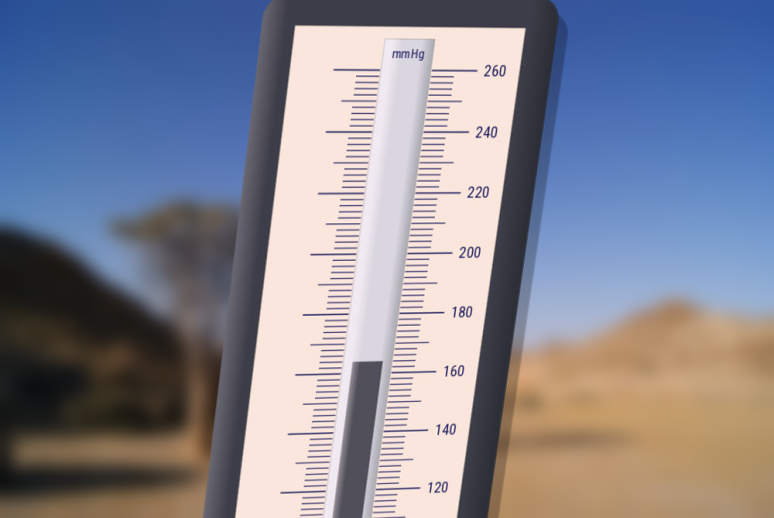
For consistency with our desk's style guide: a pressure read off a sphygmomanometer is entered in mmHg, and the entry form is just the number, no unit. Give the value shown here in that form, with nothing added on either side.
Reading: 164
